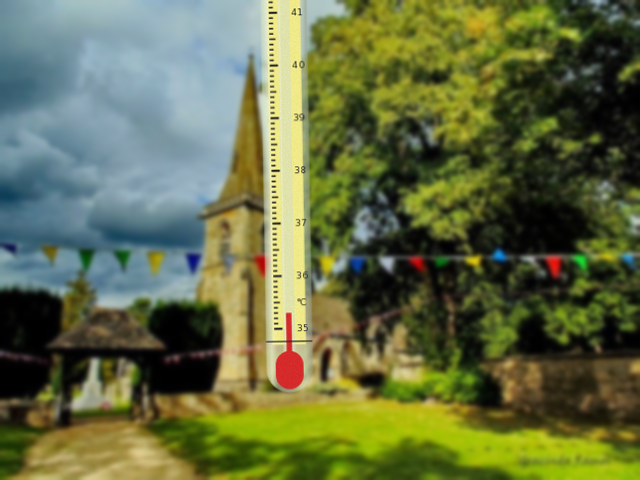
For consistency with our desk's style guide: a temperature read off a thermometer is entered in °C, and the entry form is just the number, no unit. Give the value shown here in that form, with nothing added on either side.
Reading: 35.3
